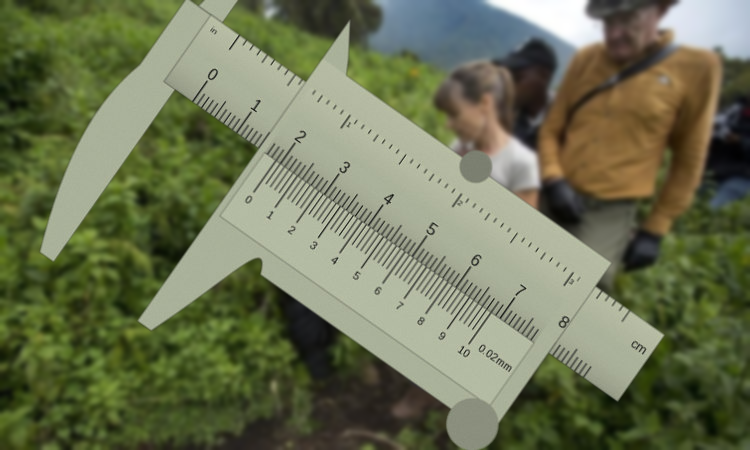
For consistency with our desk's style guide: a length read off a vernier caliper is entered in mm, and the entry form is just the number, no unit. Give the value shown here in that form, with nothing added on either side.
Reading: 19.0
